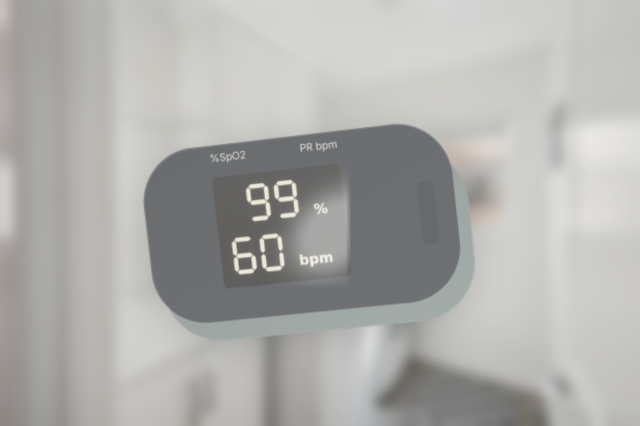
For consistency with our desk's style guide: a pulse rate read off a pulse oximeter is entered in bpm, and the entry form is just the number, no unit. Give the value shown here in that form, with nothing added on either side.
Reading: 60
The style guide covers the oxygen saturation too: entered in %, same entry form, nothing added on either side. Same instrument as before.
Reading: 99
